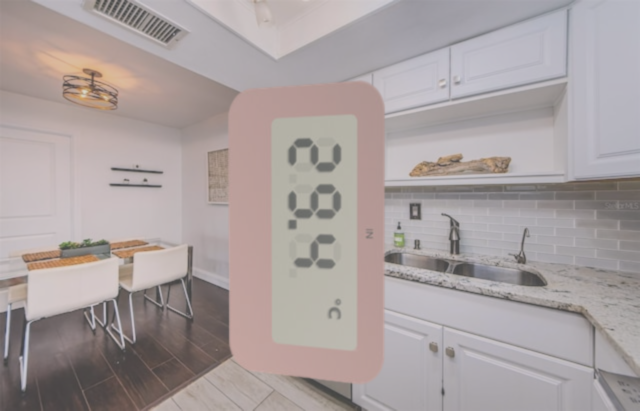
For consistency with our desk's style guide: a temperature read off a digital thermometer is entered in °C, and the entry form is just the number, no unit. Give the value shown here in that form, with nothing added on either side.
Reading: 29.4
